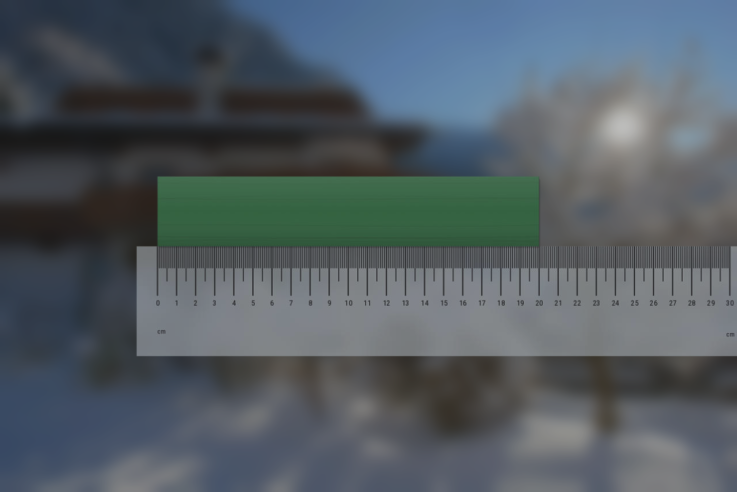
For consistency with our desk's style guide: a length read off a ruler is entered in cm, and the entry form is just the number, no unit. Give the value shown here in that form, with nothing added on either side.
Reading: 20
